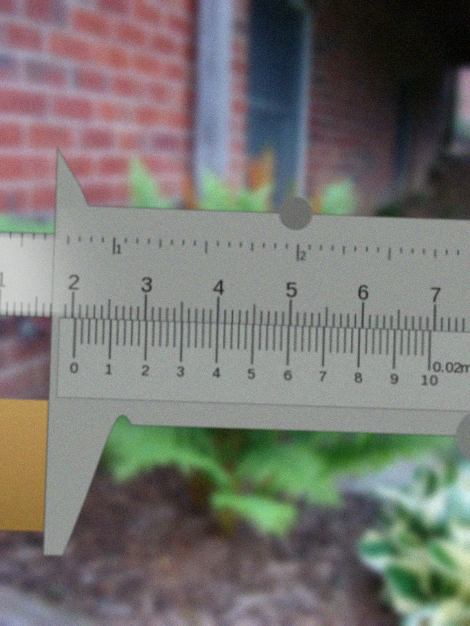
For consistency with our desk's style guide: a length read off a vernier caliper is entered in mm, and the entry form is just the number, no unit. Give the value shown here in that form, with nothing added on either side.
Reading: 20.4
